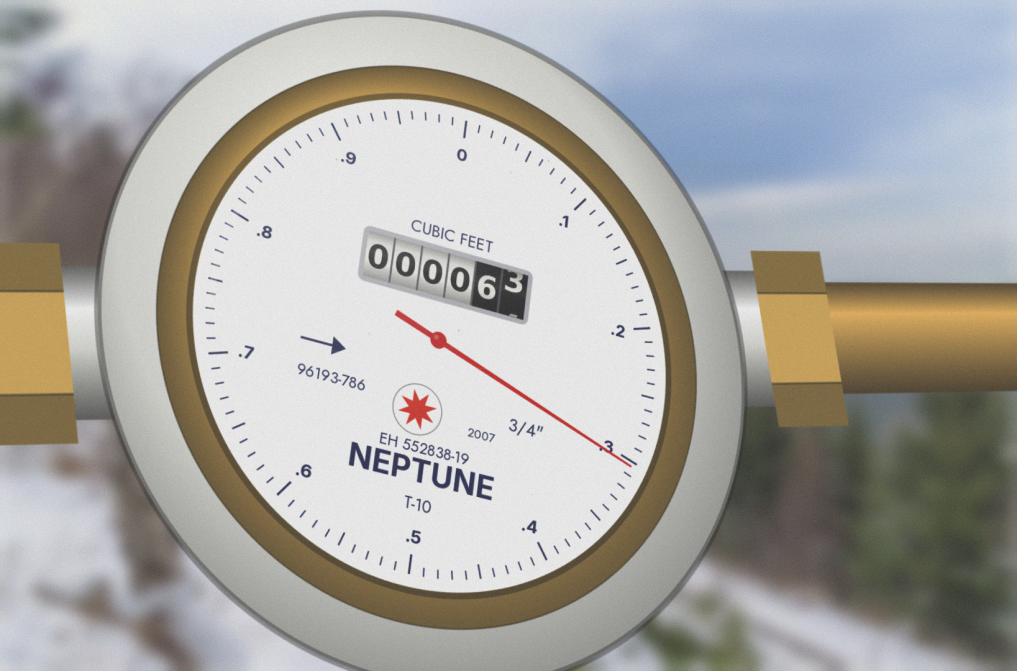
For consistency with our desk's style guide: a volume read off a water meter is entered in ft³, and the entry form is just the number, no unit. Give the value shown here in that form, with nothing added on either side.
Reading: 63.30
